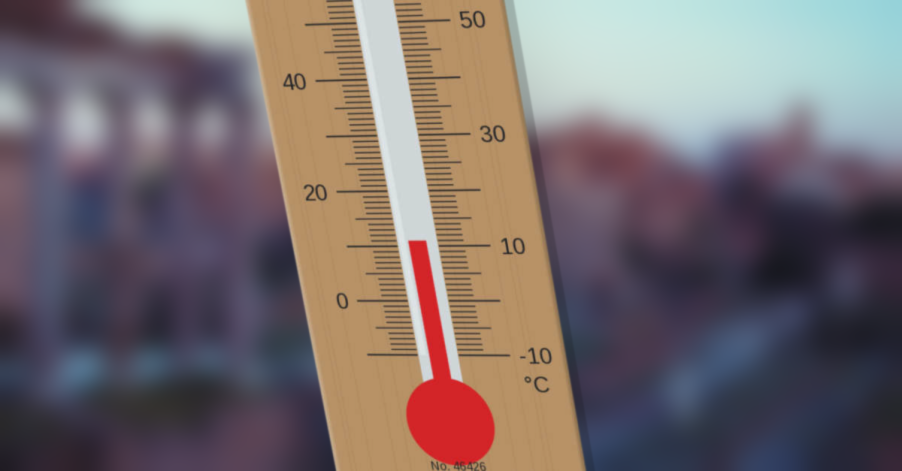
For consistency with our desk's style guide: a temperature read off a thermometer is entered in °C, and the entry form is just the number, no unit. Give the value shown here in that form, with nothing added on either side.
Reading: 11
